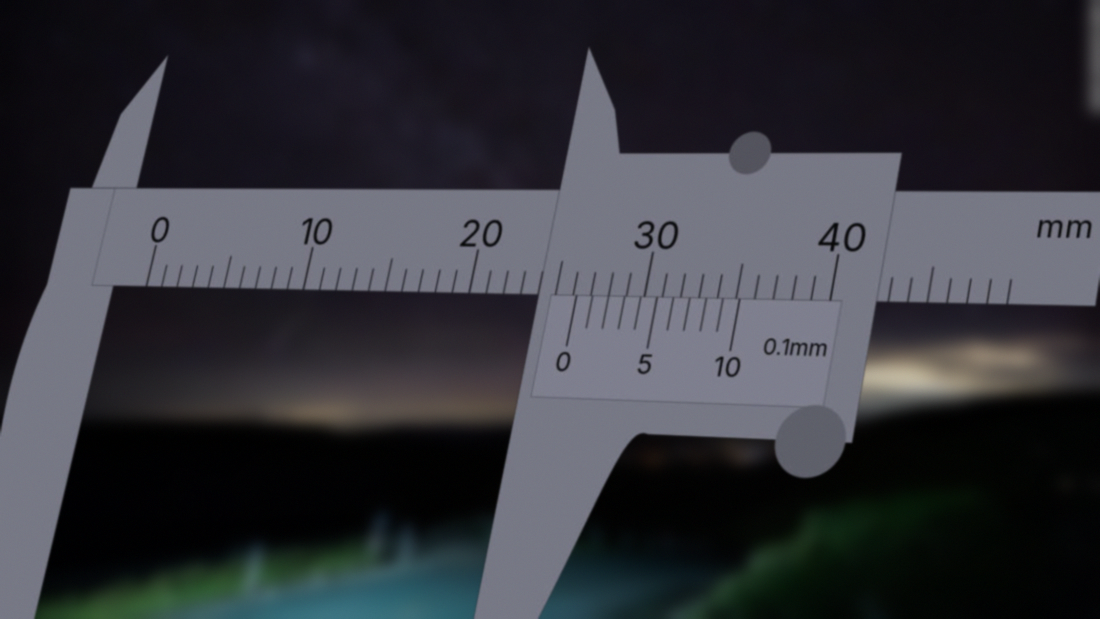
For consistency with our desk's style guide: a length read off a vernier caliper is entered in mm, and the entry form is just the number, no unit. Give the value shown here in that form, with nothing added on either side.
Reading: 26.2
